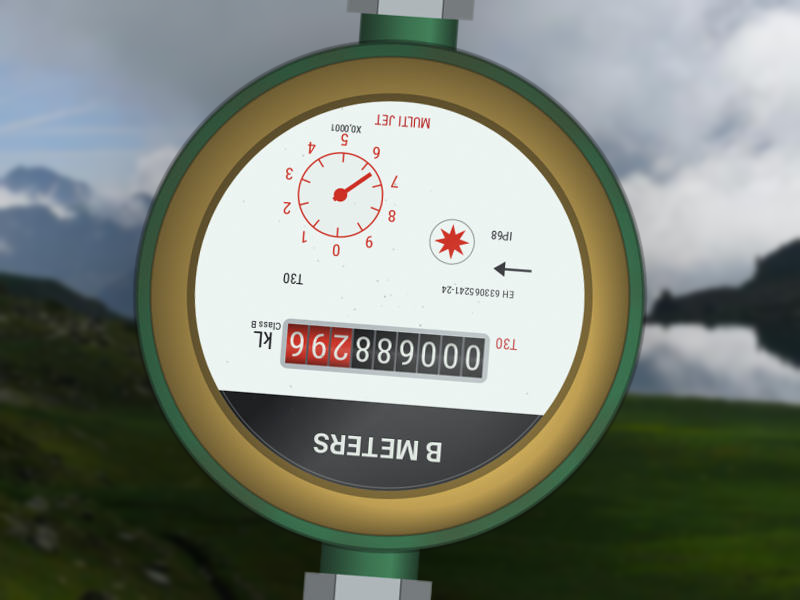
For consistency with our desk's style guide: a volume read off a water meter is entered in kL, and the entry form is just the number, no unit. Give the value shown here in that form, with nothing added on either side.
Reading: 688.2966
